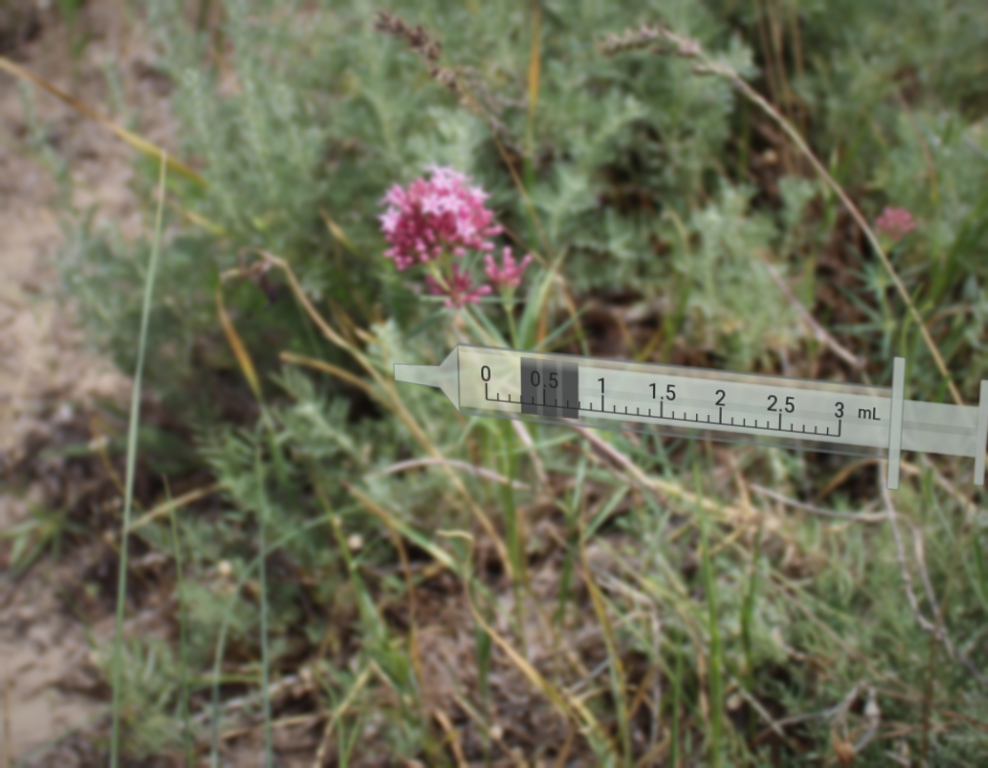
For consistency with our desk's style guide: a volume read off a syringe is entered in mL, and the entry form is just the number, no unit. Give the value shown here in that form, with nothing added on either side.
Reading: 0.3
